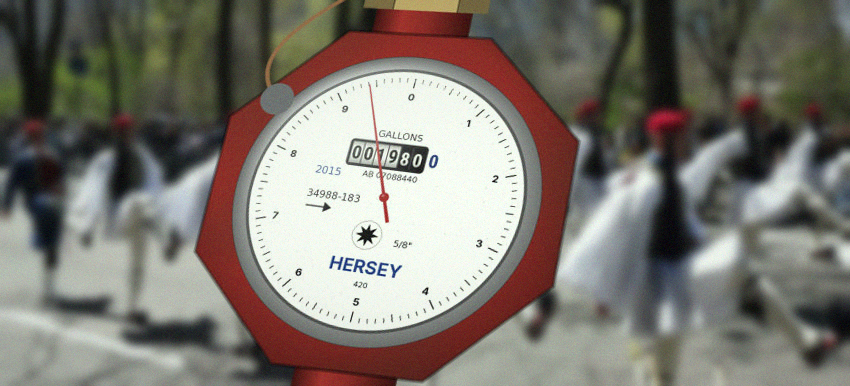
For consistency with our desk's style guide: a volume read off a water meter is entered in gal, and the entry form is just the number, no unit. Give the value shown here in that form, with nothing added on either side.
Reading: 19799.4
